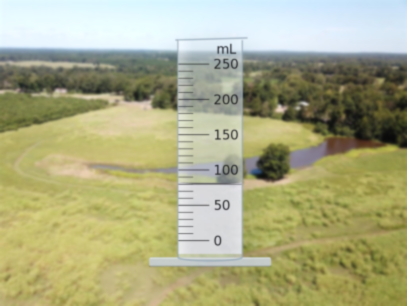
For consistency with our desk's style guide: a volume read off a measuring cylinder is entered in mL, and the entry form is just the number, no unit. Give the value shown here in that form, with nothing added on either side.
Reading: 80
